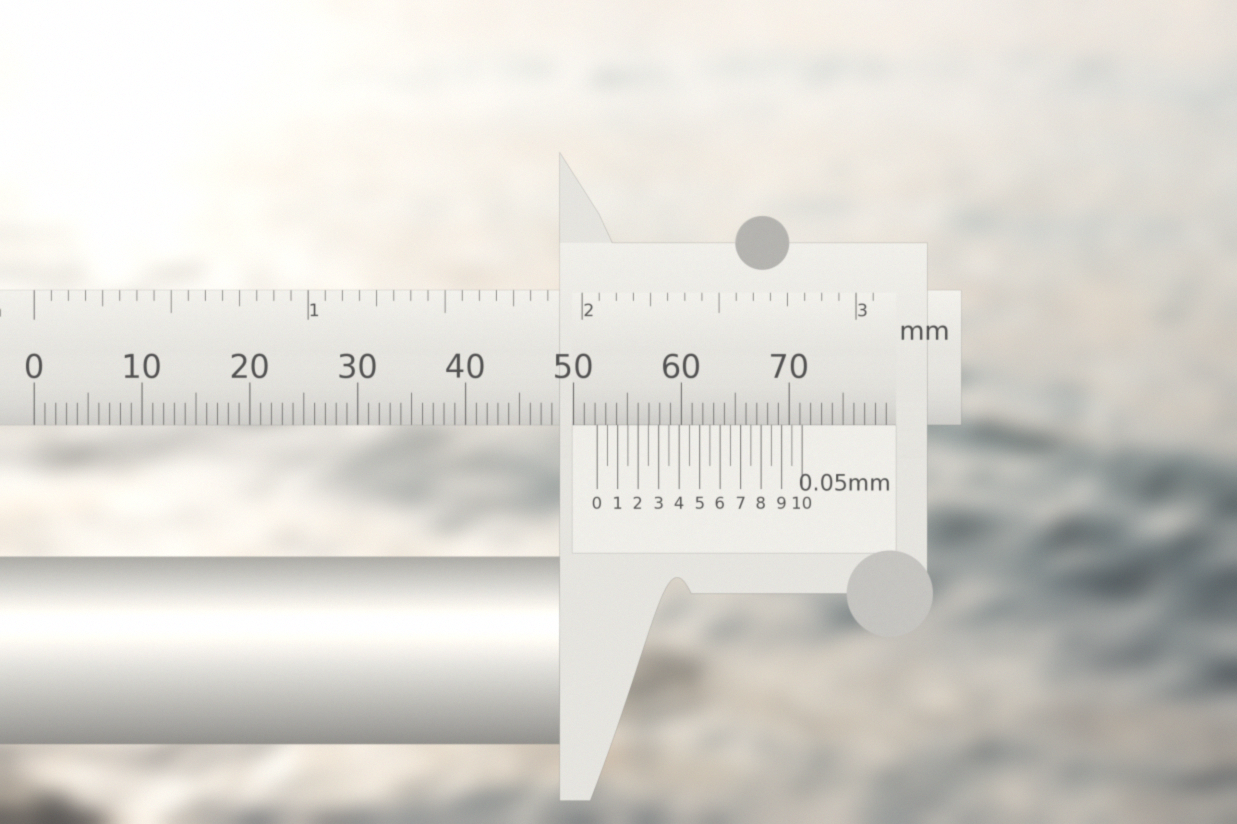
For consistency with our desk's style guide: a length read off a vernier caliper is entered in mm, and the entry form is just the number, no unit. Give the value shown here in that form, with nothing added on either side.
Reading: 52.2
